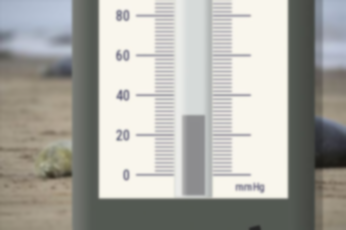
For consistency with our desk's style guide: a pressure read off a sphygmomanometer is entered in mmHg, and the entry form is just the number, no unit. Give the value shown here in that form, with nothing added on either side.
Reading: 30
